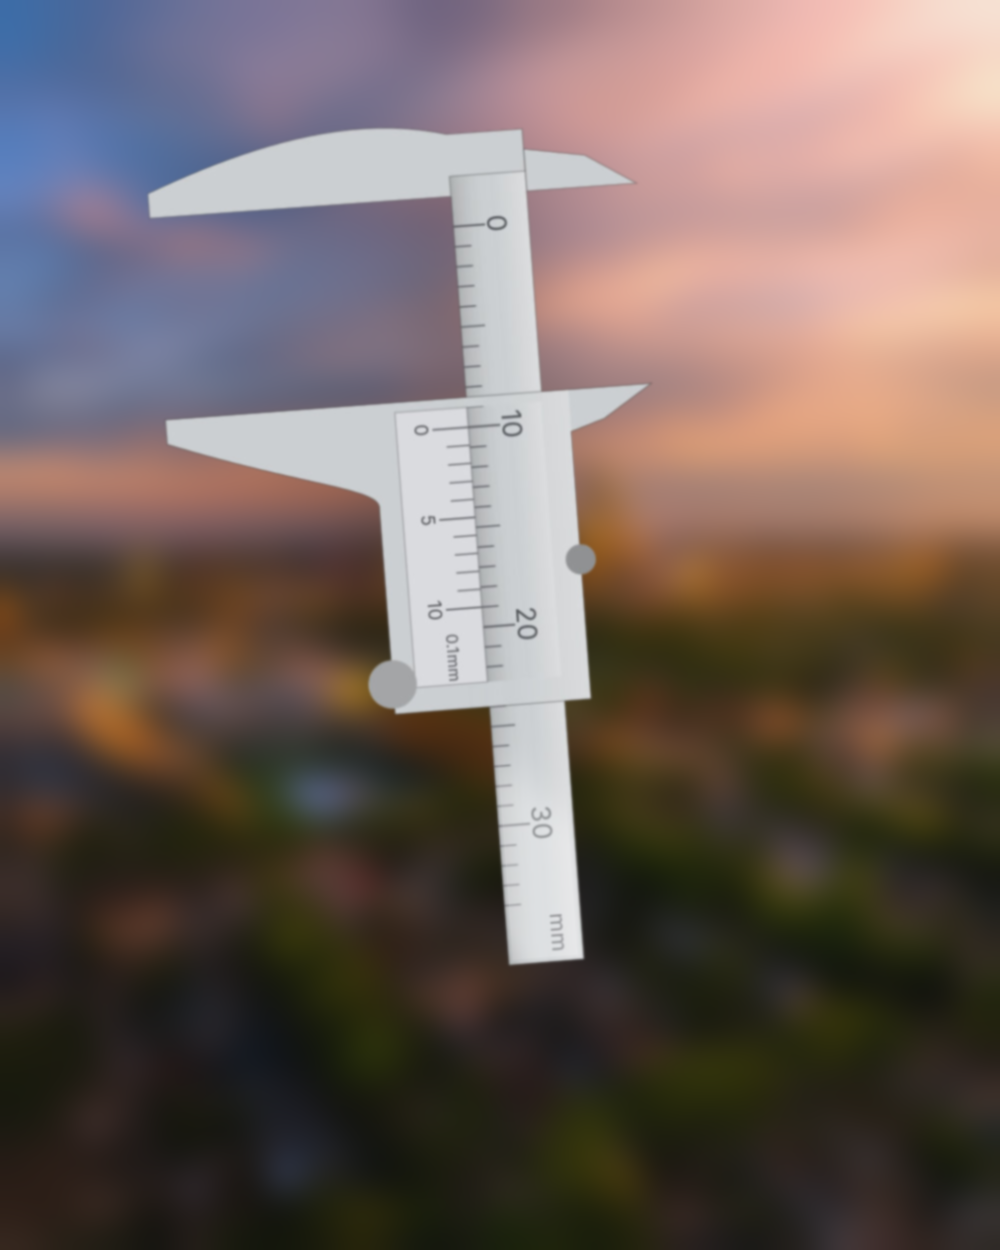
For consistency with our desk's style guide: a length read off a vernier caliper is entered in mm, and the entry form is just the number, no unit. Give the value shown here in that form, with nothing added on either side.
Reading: 10.0
